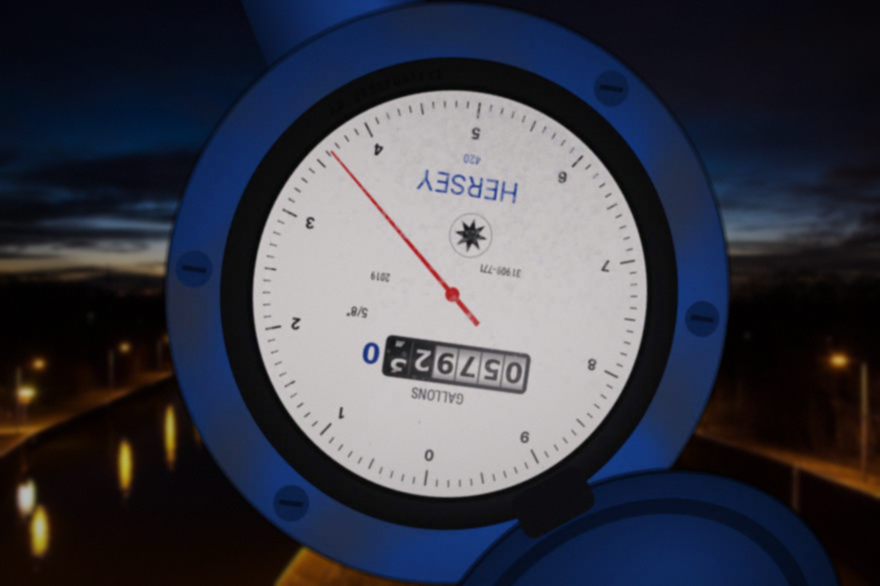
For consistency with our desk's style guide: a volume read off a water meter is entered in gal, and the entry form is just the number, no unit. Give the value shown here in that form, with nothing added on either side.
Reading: 579233.6
